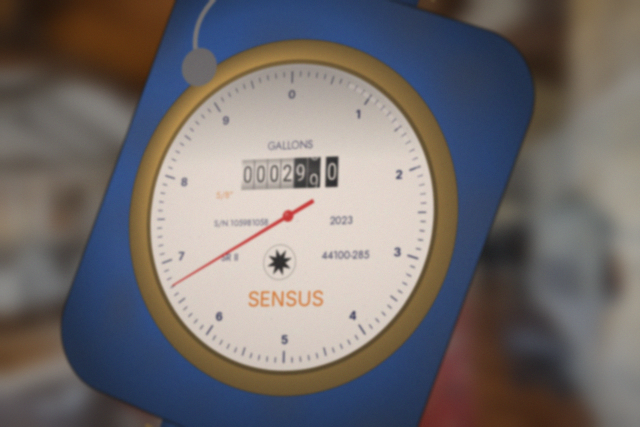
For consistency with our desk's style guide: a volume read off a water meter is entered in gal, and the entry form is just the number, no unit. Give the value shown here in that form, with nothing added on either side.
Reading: 2986.7
